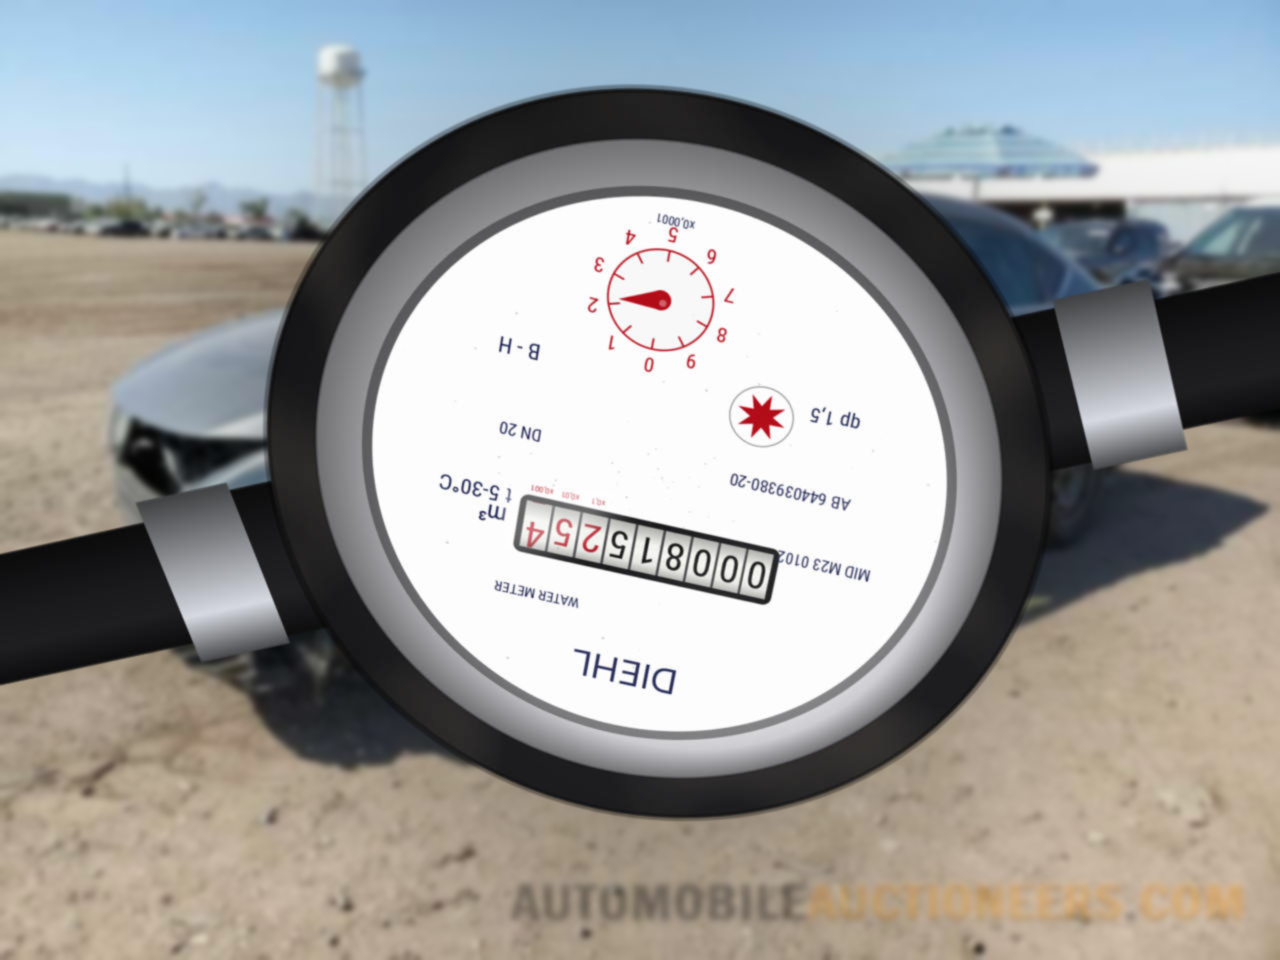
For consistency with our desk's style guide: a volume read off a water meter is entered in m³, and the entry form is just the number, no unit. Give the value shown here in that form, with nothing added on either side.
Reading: 815.2542
